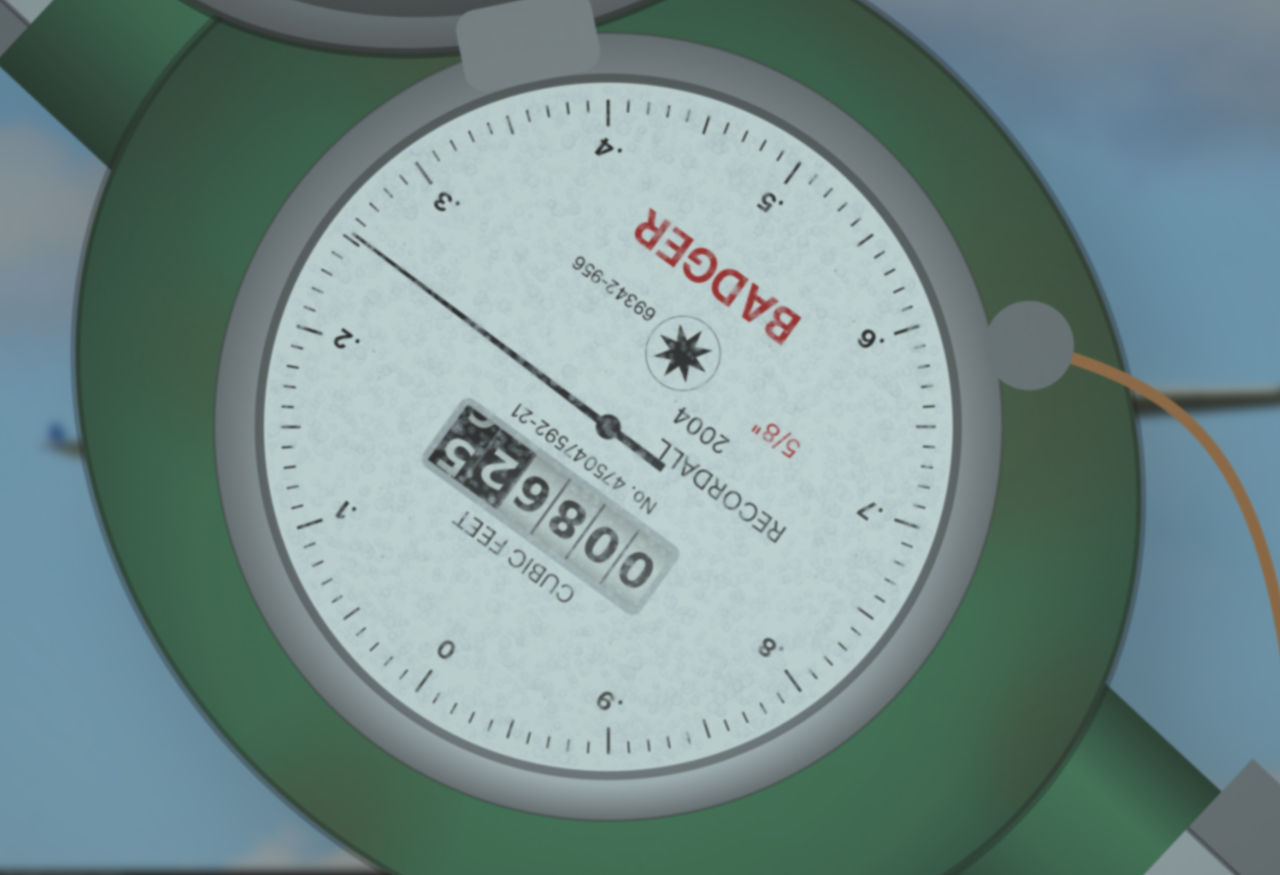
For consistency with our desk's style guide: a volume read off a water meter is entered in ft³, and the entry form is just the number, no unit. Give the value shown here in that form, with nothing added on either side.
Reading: 8625.25
